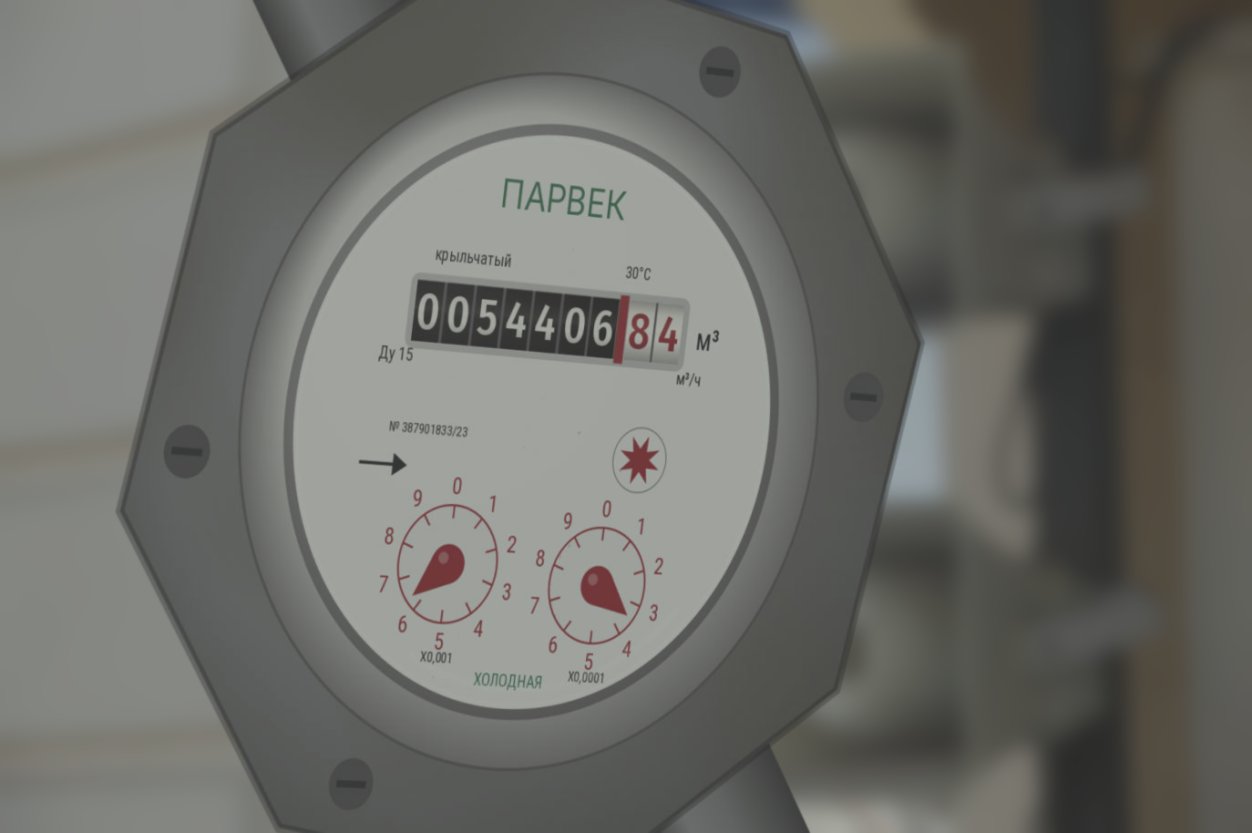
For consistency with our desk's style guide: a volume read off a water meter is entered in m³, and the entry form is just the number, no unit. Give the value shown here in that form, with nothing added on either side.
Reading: 54406.8463
